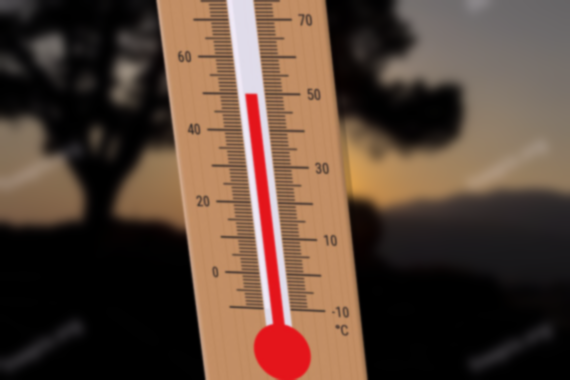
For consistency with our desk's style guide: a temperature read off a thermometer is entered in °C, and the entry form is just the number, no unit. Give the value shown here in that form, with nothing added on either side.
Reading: 50
